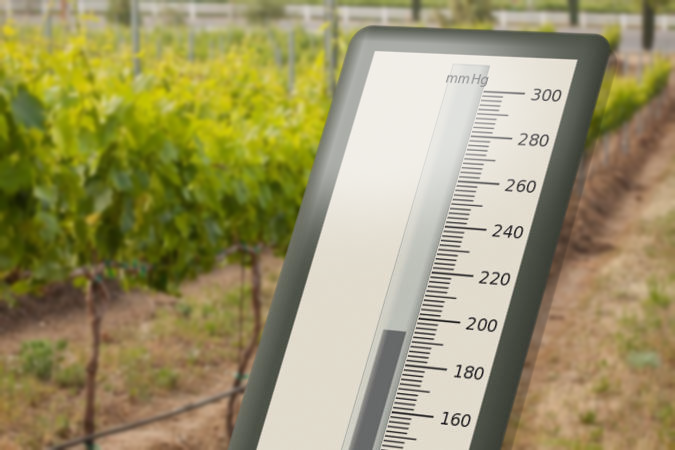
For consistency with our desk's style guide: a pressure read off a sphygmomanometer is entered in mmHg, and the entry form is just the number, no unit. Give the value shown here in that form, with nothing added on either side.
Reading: 194
